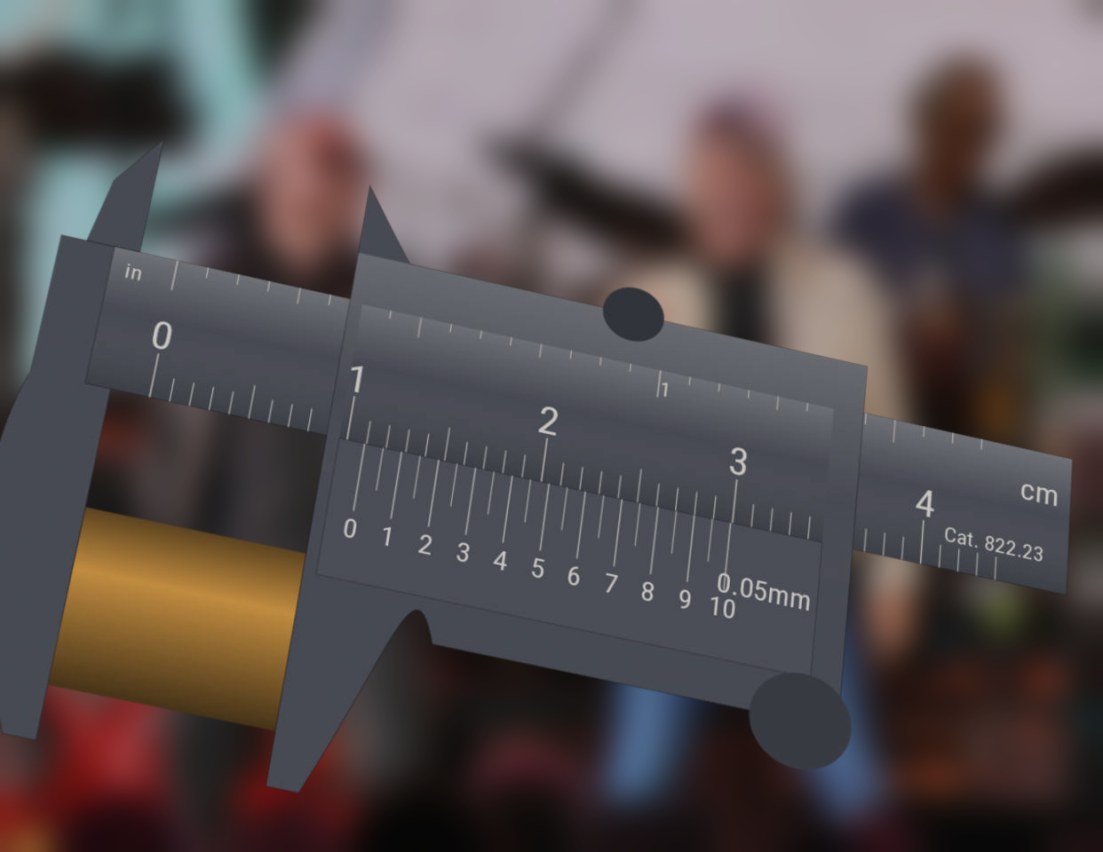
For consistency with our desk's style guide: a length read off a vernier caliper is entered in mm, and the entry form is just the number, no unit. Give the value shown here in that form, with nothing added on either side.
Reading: 10.9
